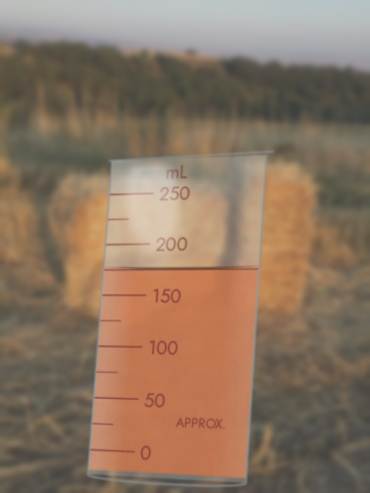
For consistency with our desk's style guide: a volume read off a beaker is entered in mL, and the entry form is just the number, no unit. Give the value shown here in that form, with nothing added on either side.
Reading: 175
